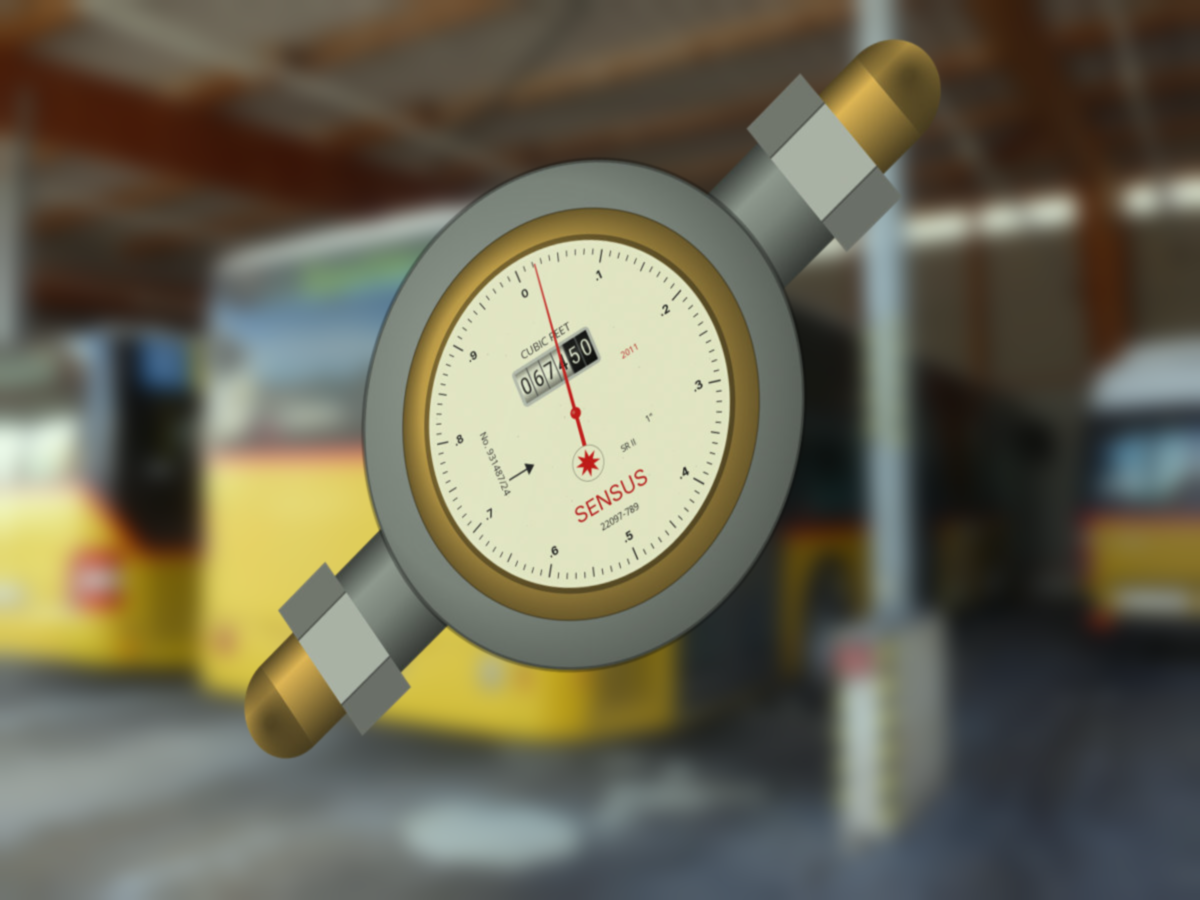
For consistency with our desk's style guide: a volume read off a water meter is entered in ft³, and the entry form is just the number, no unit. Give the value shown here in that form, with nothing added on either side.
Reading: 67450.02
